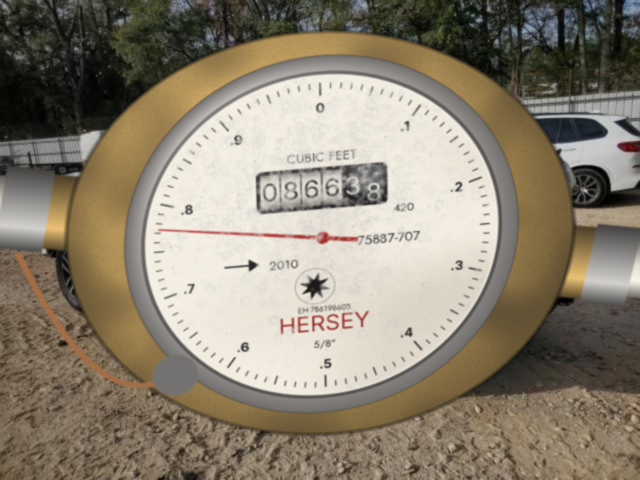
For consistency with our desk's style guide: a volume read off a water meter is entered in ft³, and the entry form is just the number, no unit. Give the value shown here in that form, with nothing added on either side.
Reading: 86637.77
